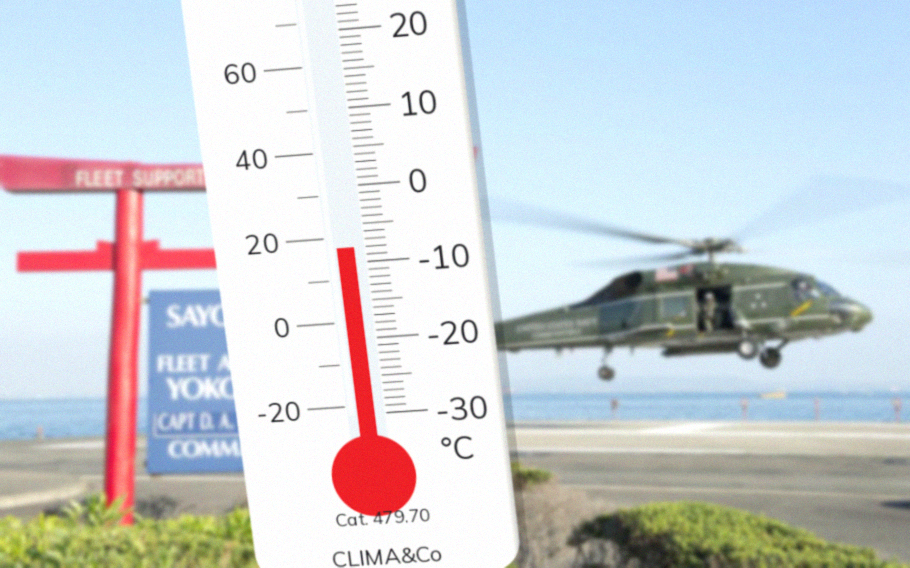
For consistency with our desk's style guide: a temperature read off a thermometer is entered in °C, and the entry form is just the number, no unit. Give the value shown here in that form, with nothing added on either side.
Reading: -8
